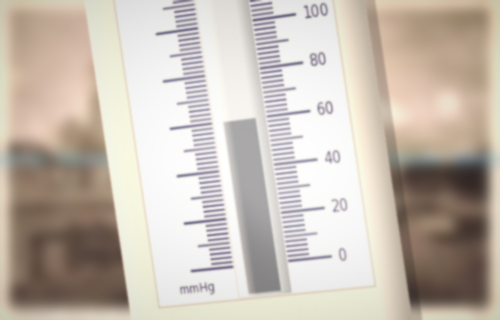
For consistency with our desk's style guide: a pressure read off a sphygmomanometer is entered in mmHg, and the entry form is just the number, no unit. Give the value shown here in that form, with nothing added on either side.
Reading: 60
